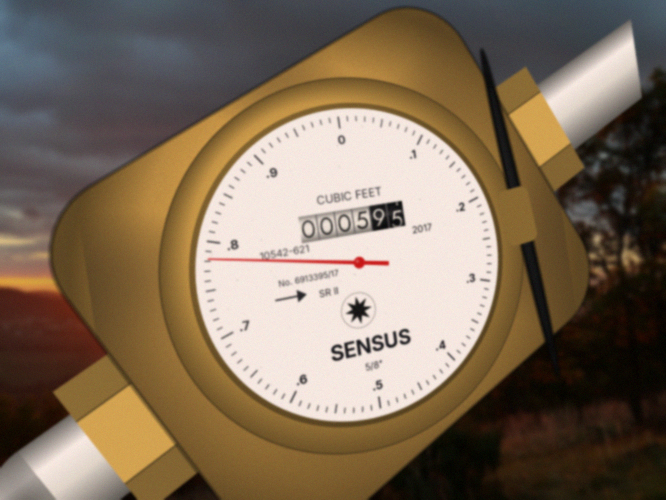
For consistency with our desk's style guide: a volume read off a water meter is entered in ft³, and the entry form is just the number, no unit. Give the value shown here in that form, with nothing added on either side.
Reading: 594.78
